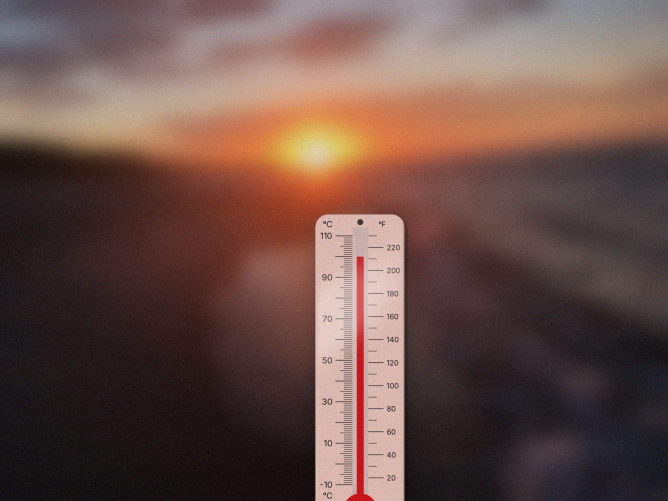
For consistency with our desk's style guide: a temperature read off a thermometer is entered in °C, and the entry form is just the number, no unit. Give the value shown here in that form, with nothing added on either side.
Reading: 100
